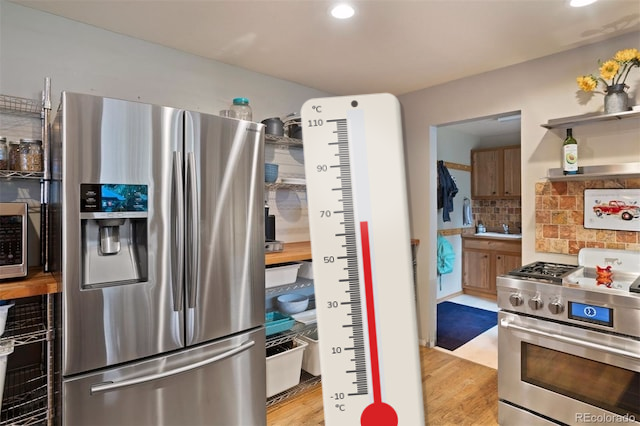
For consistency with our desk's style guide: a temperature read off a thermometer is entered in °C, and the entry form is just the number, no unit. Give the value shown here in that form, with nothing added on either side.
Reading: 65
